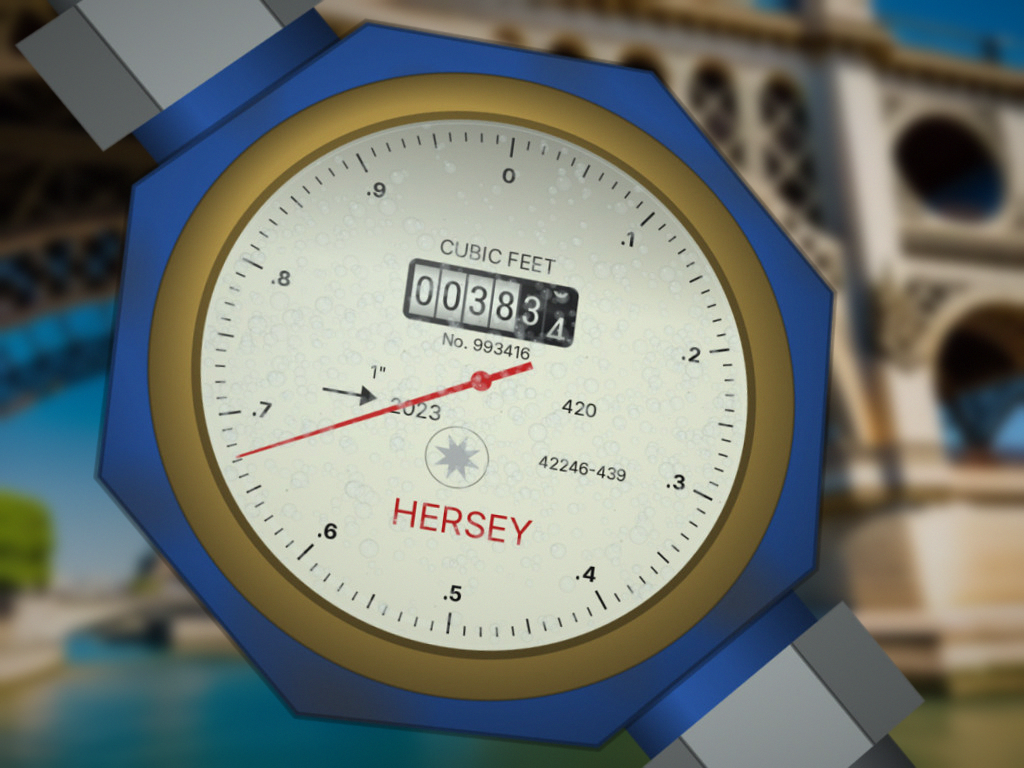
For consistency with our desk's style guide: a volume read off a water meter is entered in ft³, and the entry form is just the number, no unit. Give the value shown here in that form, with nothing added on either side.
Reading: 3833.67
